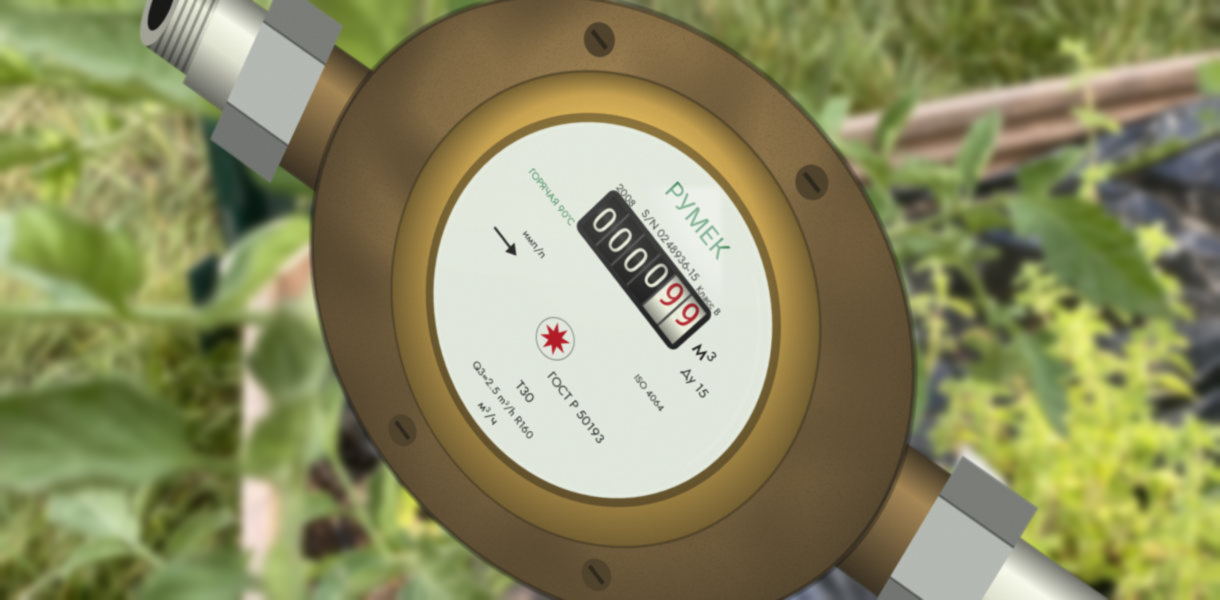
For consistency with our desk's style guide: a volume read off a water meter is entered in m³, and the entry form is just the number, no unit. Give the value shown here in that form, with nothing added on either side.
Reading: 0.99
